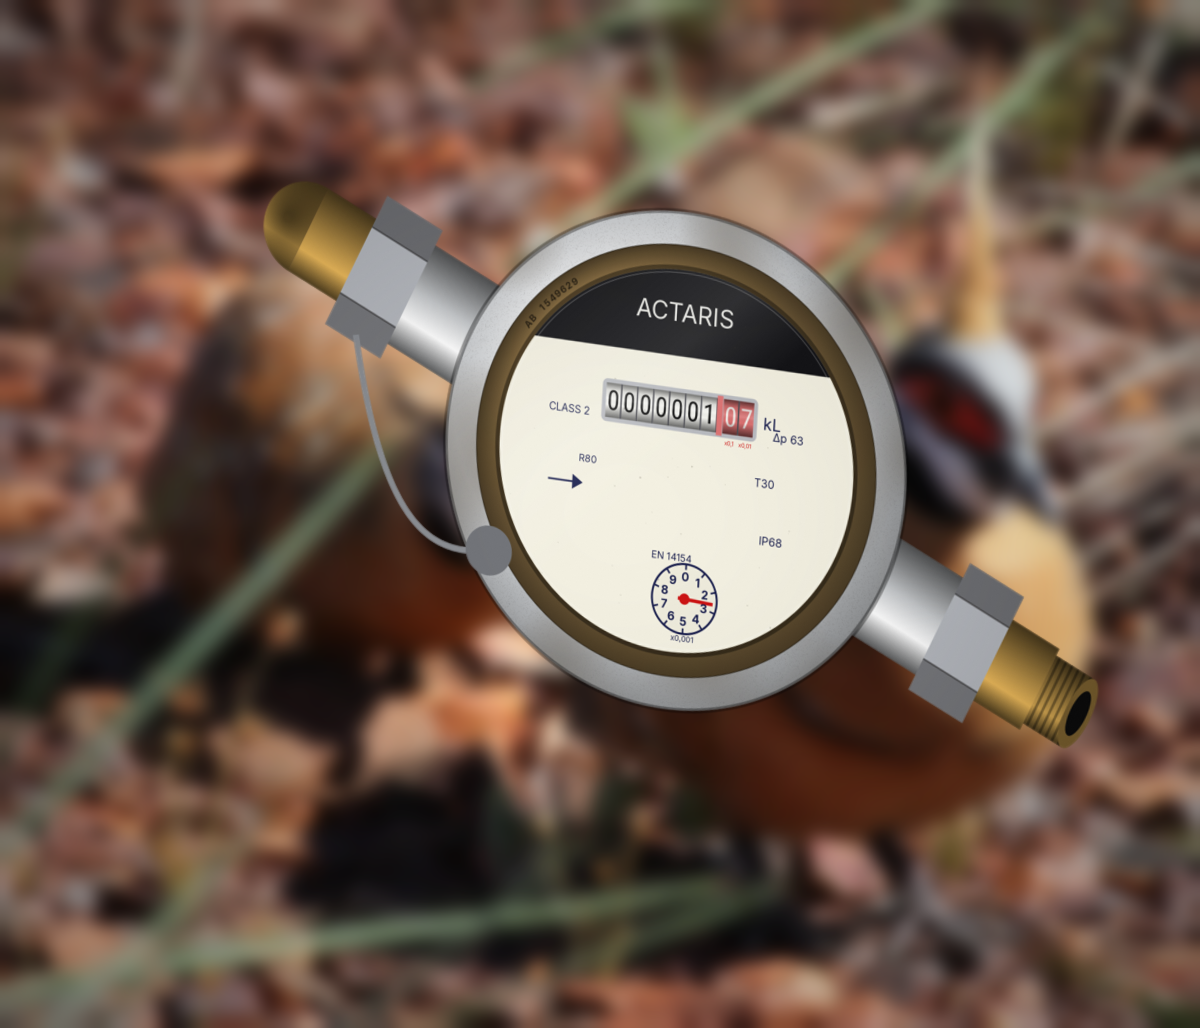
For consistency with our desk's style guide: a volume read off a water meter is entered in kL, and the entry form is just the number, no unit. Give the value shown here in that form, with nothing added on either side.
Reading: 1.072
